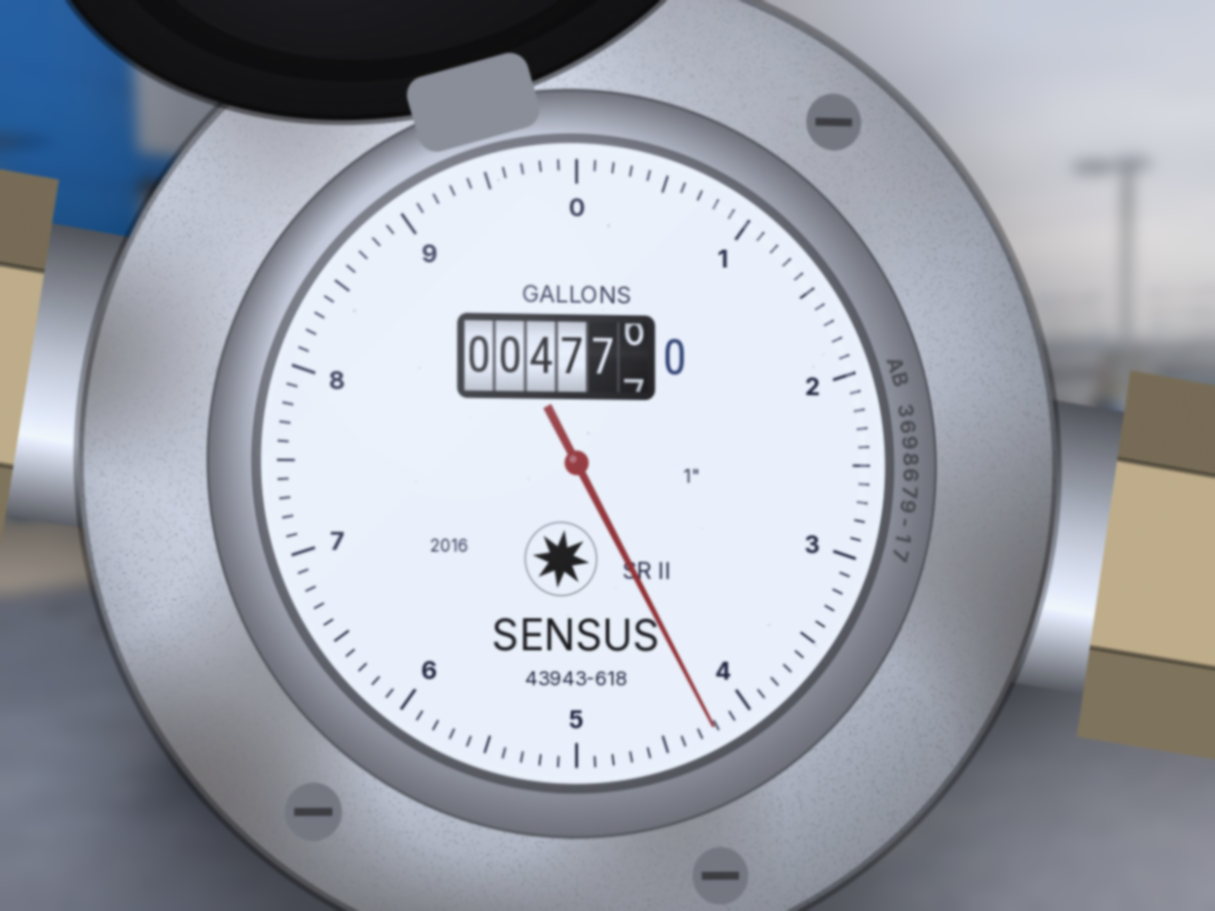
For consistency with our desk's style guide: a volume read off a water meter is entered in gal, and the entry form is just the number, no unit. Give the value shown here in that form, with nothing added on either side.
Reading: 47764.2
